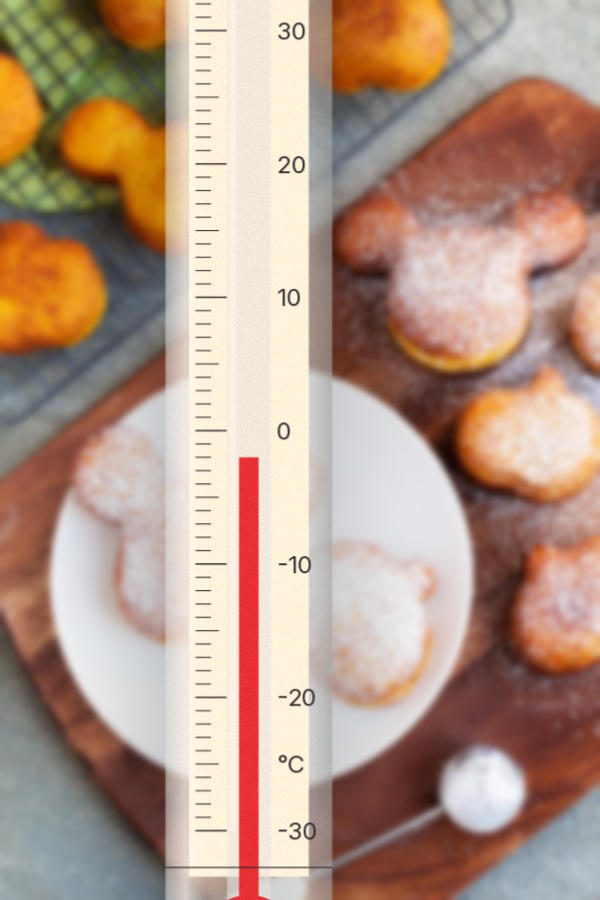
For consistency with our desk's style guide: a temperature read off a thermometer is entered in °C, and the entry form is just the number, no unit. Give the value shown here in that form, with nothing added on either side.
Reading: -2
